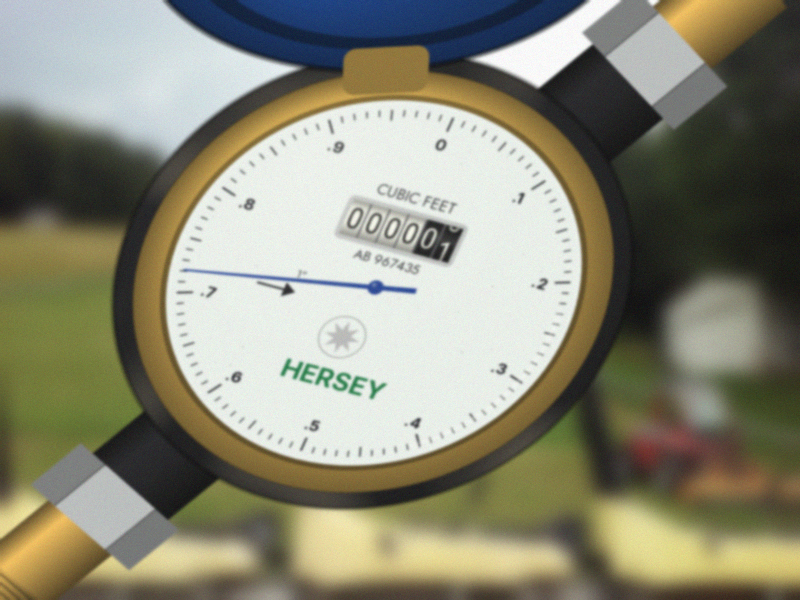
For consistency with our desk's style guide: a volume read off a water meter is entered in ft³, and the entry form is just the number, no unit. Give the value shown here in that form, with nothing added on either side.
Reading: 0.72
